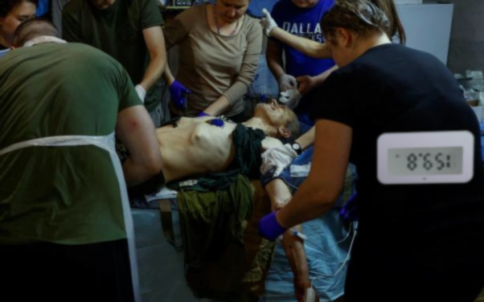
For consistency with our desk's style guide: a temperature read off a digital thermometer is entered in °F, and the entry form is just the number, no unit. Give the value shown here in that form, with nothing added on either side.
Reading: 159.8
